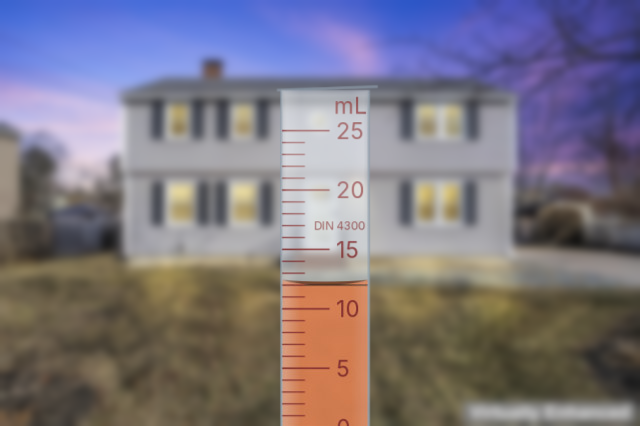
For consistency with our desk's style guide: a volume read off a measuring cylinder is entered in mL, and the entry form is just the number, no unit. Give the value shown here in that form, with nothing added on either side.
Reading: 12
